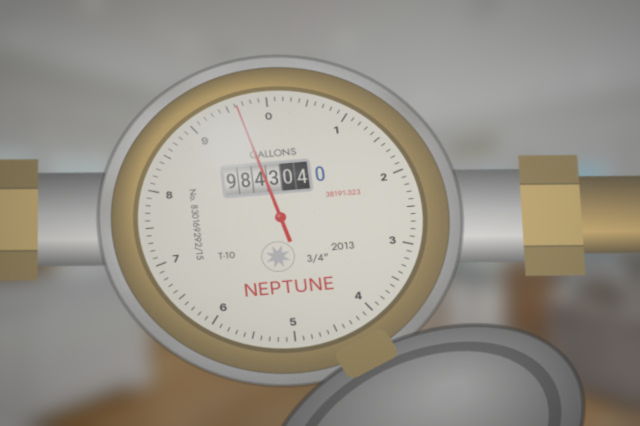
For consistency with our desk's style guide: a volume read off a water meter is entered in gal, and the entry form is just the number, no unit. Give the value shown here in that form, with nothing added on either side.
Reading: 9843039.6
